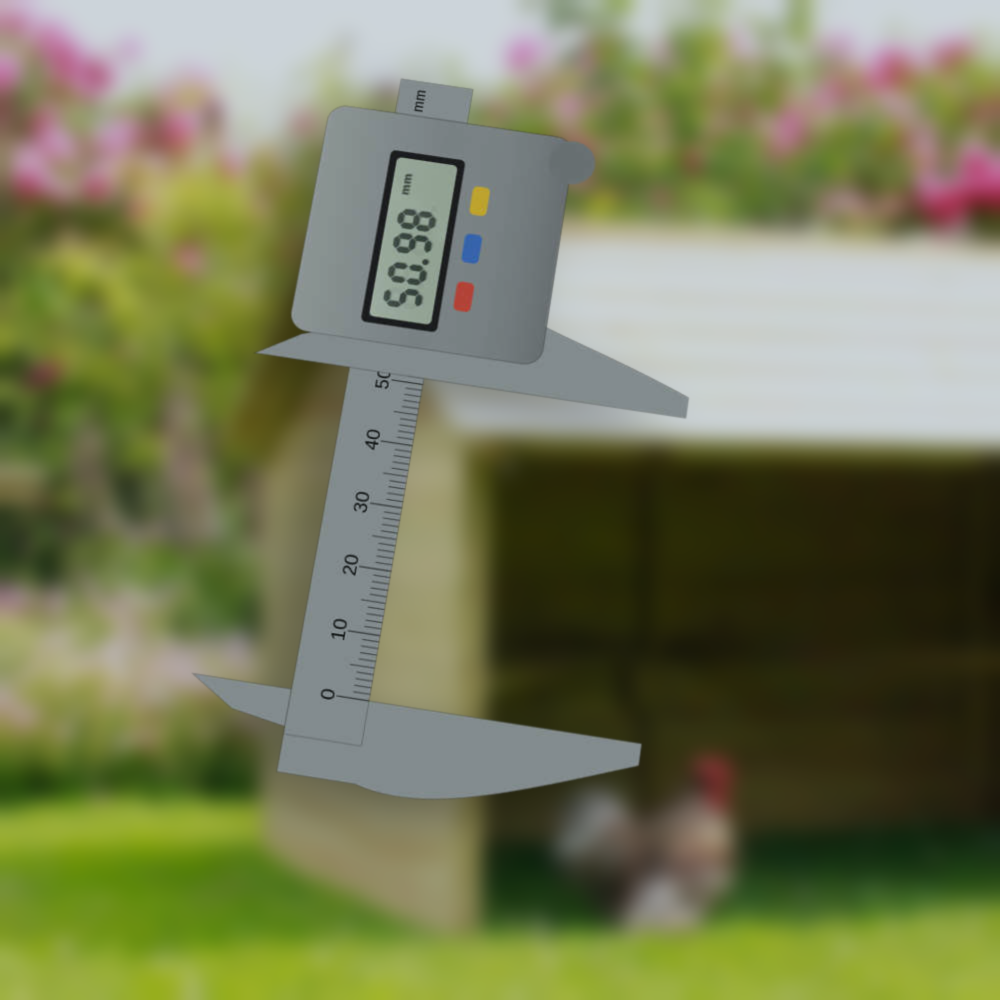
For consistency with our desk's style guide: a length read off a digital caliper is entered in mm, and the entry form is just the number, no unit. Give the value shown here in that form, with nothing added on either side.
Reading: 50.98
